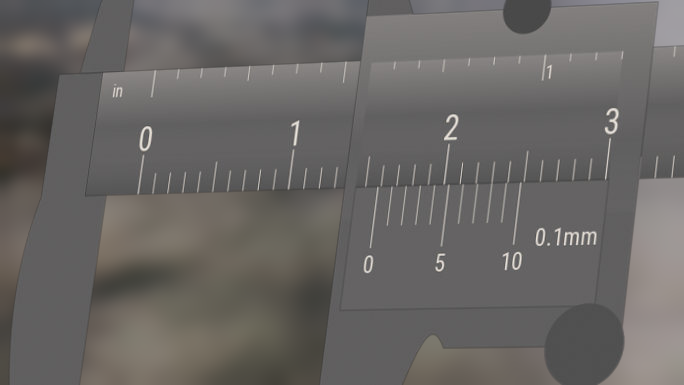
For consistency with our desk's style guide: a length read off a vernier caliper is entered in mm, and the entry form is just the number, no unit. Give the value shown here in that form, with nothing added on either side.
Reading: 15.8
